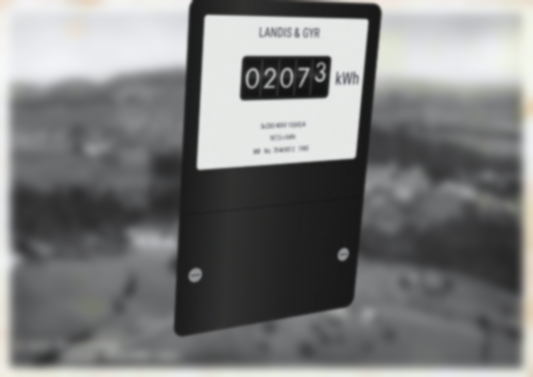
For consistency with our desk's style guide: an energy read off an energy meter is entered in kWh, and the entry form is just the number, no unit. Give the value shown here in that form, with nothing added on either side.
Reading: 2073
